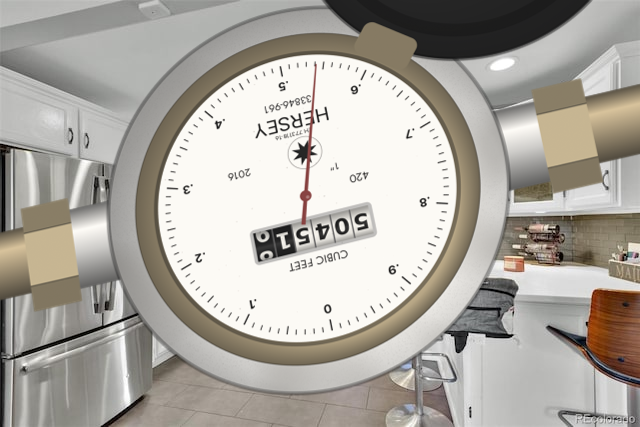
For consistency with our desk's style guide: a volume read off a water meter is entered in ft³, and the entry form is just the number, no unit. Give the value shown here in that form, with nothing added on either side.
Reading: 504518.54
